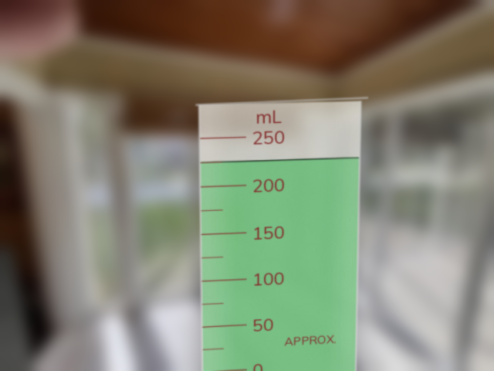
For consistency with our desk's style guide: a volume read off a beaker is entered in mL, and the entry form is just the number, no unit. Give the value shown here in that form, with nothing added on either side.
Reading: 225
